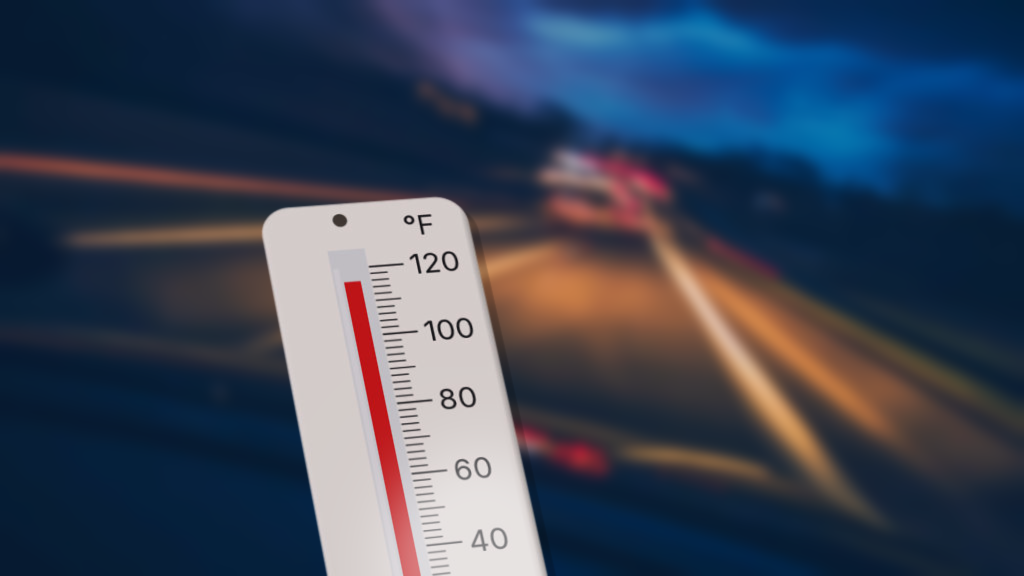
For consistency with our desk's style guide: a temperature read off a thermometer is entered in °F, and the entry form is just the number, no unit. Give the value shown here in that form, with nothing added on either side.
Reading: 116
